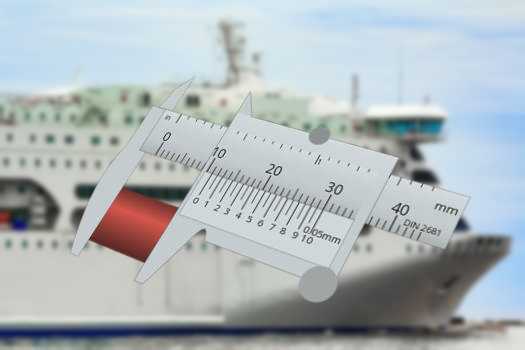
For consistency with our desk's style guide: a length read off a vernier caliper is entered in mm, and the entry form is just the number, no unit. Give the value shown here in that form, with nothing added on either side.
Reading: 11.0
